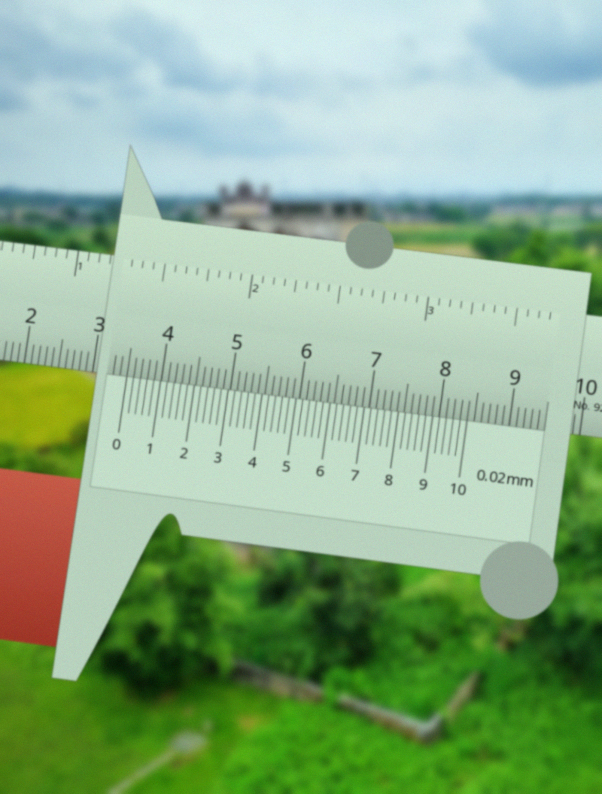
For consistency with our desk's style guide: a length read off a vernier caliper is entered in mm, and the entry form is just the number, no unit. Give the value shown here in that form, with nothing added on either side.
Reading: 35.0
